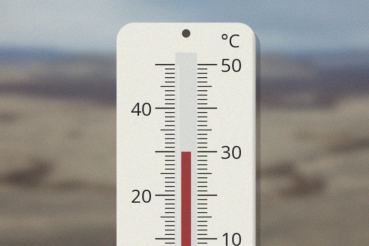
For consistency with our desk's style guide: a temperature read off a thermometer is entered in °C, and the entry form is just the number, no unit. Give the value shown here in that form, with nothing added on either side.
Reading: 30
